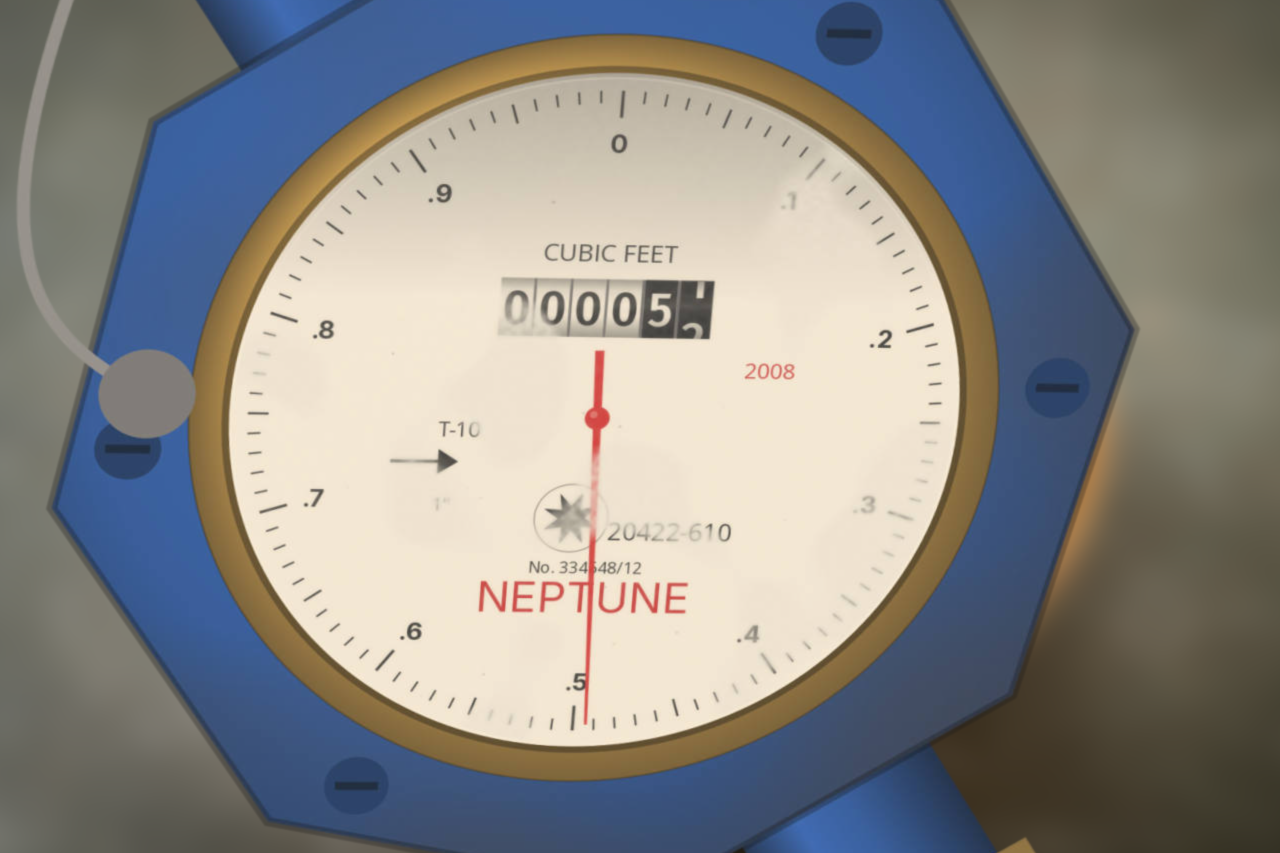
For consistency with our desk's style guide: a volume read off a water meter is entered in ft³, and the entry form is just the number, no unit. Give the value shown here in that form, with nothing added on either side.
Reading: 51.49
